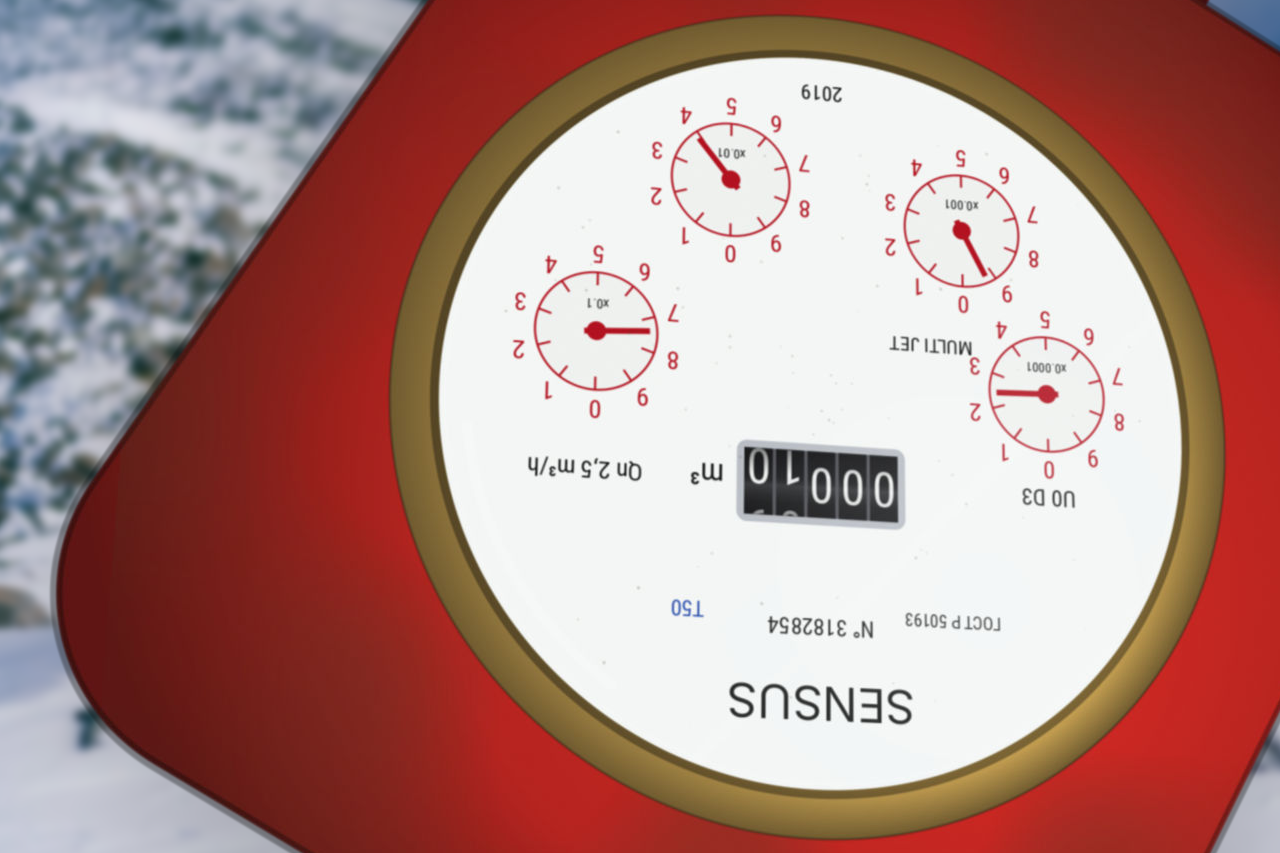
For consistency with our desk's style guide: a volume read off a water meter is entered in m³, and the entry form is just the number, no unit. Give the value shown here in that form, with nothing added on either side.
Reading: 9.7392
